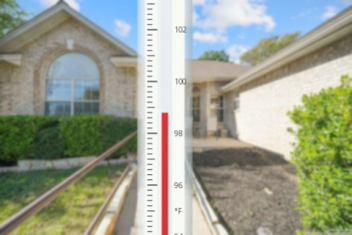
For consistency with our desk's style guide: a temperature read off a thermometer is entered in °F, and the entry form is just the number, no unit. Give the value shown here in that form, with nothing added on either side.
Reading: 98.8
